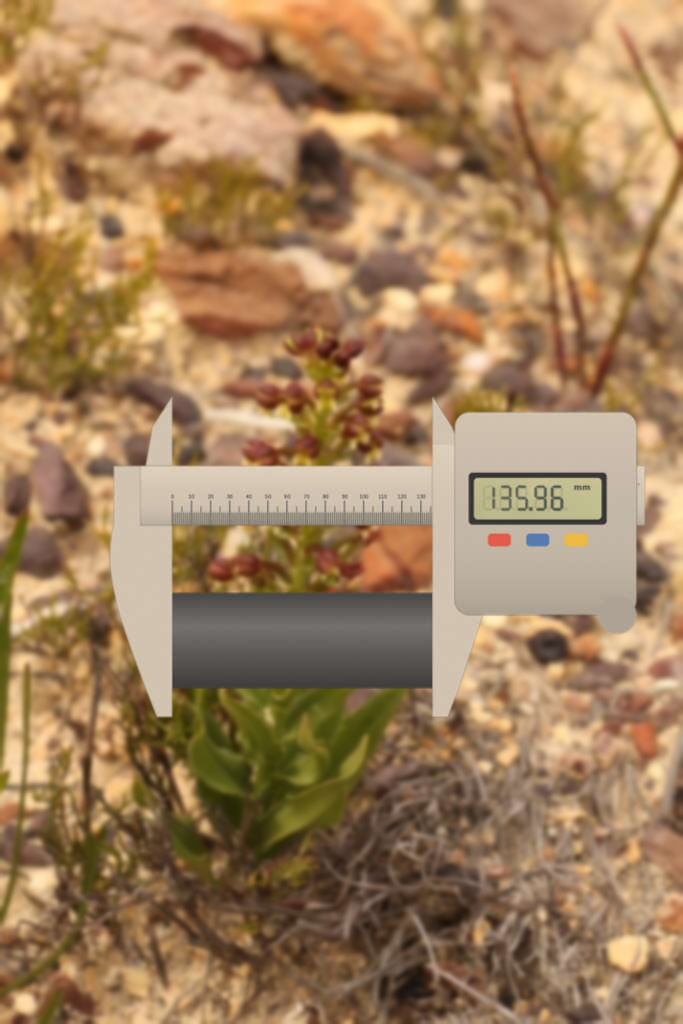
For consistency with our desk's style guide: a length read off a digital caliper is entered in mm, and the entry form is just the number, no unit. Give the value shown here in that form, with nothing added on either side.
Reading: 135.96
